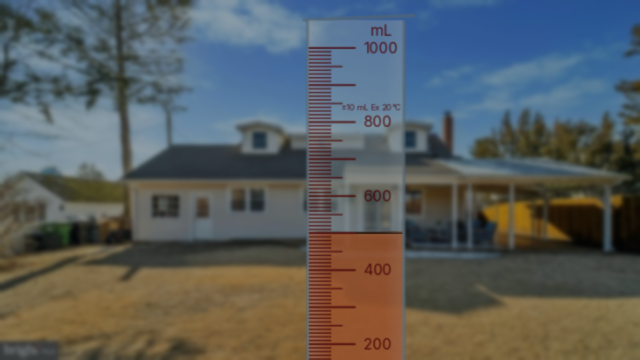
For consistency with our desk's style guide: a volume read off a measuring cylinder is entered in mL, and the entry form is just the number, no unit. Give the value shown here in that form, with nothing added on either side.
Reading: 500
